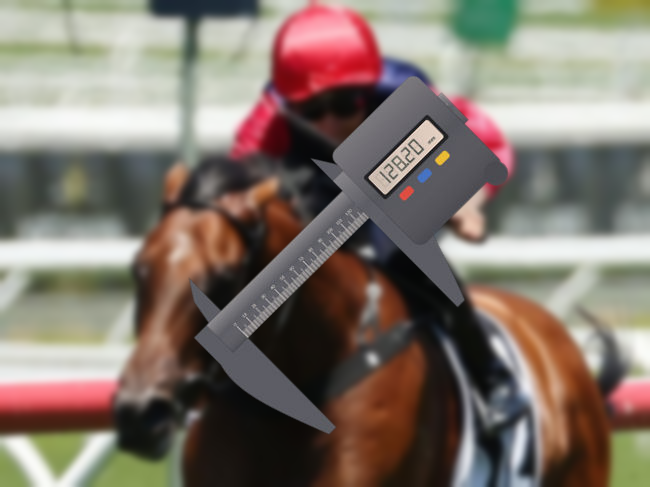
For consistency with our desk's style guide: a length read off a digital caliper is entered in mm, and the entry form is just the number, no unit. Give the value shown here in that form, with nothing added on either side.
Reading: 128.20
